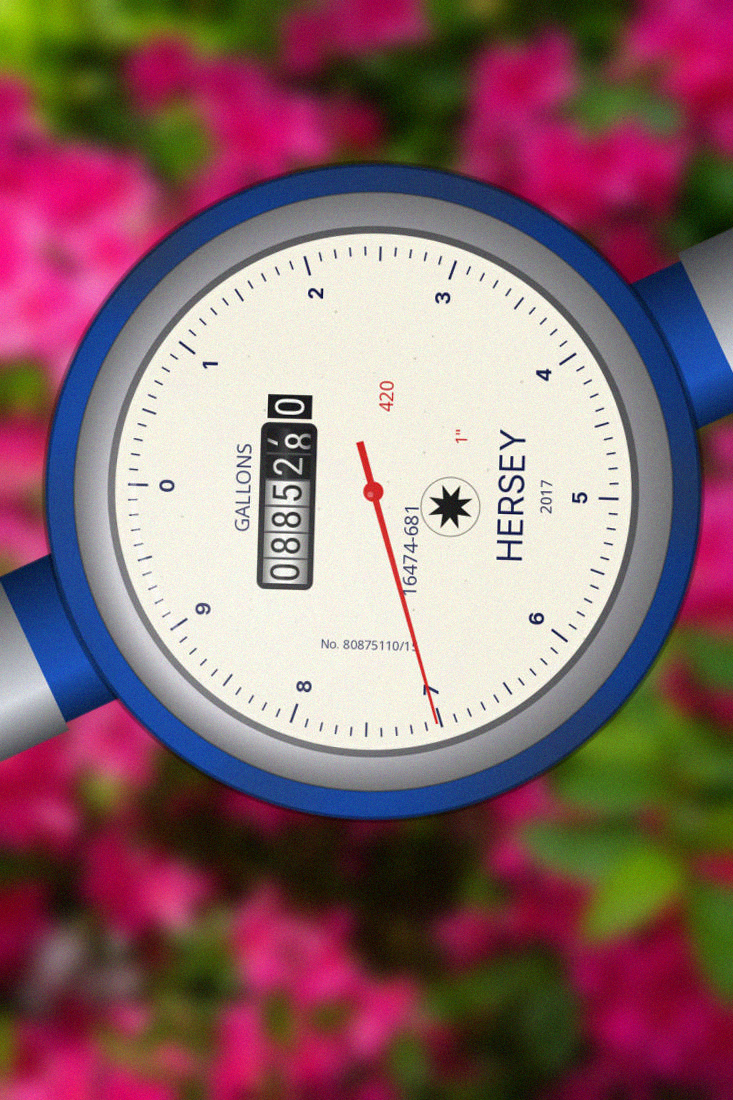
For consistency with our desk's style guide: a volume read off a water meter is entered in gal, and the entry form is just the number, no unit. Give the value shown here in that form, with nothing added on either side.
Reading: 885277.0
